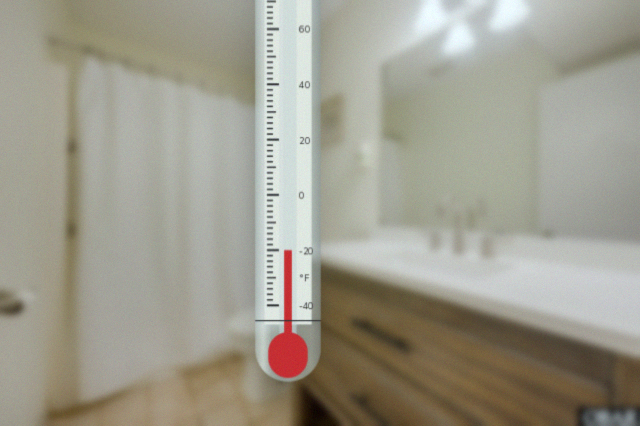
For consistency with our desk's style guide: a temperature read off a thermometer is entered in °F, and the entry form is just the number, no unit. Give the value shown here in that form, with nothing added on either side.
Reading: -20
